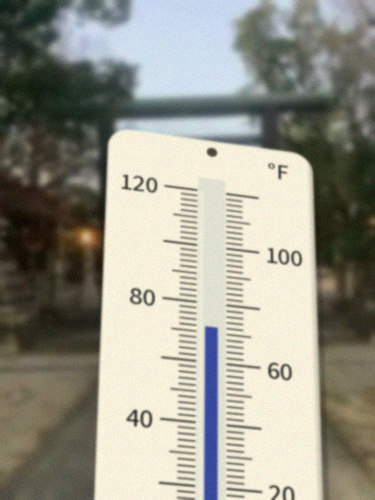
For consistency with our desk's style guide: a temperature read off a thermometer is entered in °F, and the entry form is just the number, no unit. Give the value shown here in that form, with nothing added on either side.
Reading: 72
